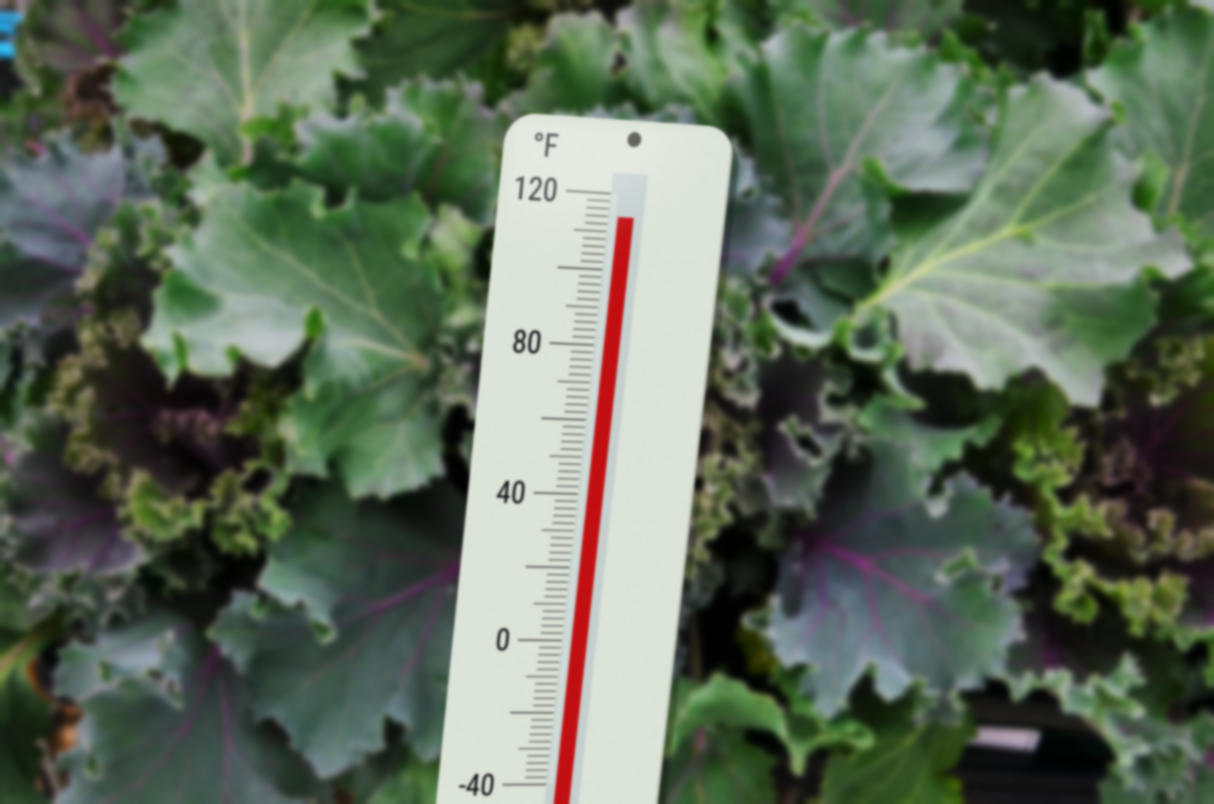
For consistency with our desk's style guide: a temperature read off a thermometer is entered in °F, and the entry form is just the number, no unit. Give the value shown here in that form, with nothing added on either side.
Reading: 114
